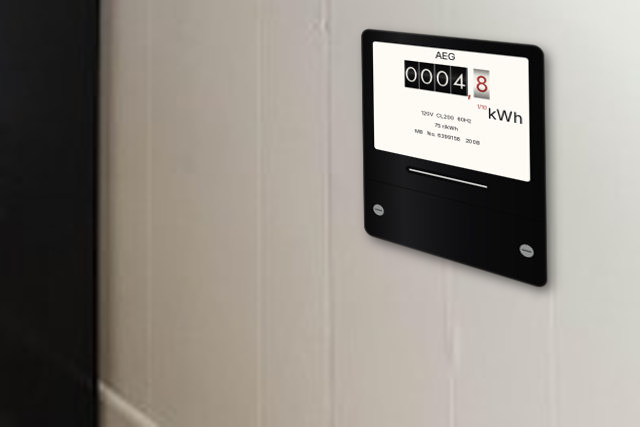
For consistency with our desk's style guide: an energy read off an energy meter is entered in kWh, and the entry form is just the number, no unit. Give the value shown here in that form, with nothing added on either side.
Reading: 4.8
